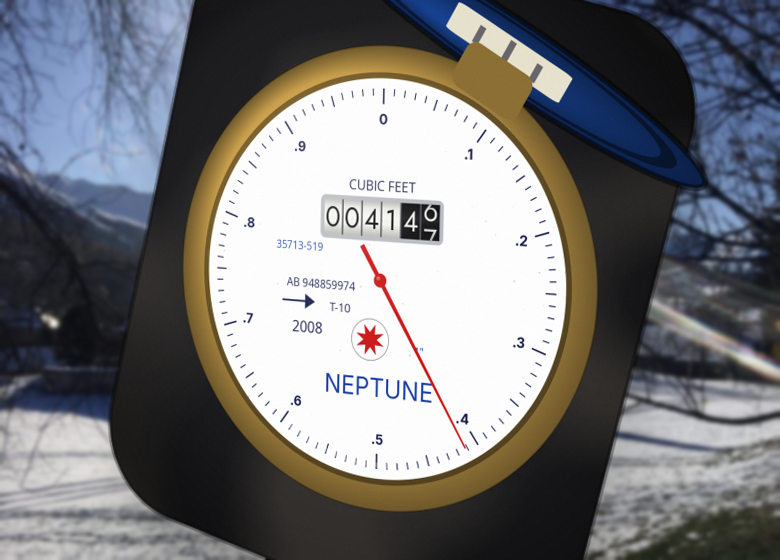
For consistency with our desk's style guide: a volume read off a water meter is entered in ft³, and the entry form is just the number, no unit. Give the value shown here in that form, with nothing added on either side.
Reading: 4146.41
